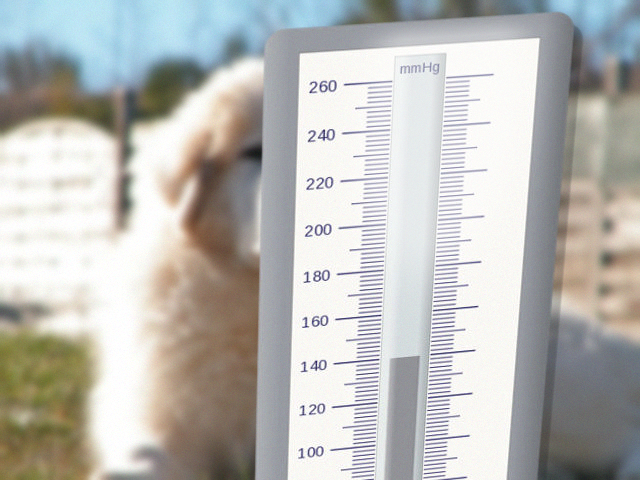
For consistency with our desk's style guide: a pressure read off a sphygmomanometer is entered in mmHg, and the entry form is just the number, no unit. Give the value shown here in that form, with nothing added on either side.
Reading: 140
